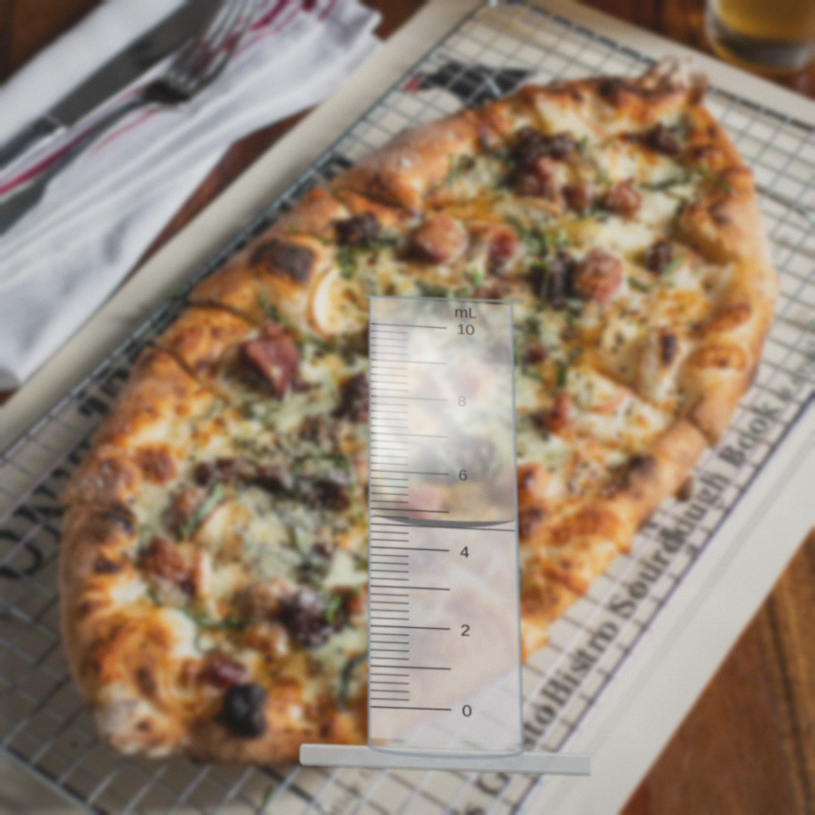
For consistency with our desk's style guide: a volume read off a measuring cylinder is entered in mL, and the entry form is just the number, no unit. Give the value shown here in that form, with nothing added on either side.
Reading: 4.6
